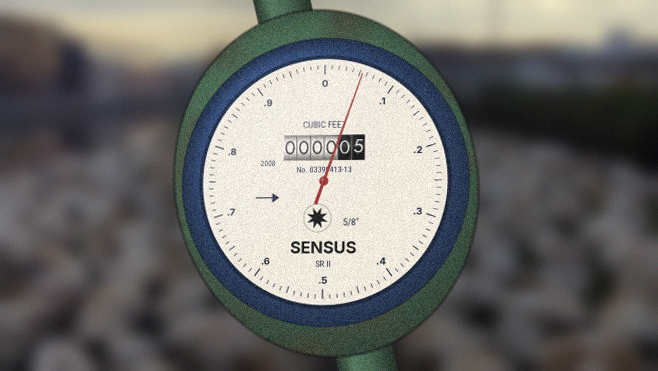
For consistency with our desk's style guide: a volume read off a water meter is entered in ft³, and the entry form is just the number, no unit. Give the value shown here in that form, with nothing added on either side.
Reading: 5.05
